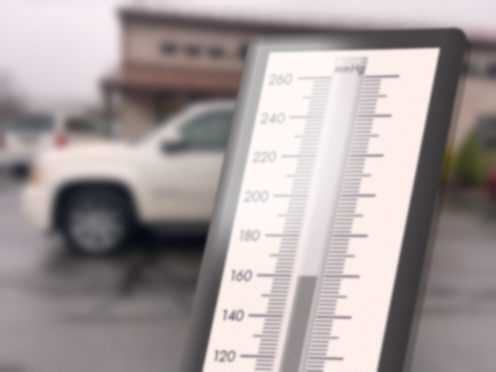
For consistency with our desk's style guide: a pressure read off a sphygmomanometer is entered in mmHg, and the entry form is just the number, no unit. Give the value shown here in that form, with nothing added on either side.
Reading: 160
